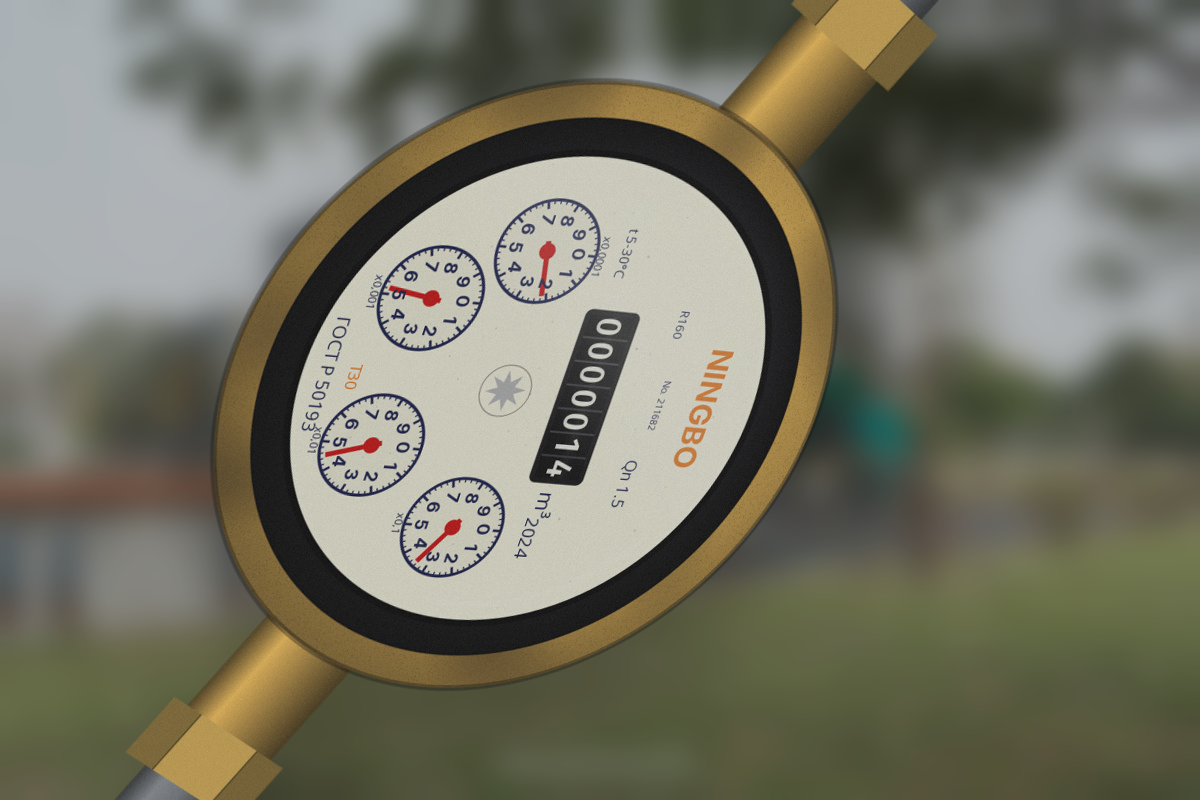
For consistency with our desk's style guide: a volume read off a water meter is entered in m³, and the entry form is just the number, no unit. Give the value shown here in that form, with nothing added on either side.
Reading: 14.3452
